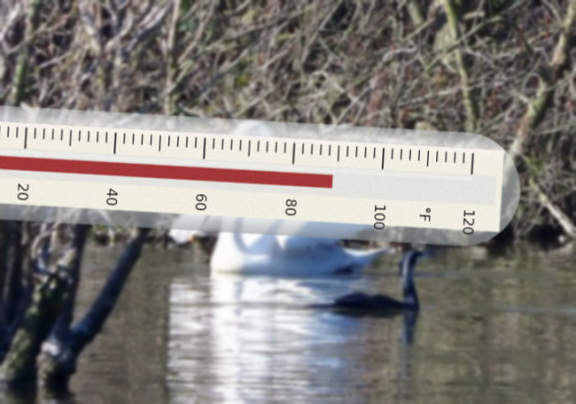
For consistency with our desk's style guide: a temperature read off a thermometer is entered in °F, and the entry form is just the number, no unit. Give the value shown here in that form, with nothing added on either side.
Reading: 89
